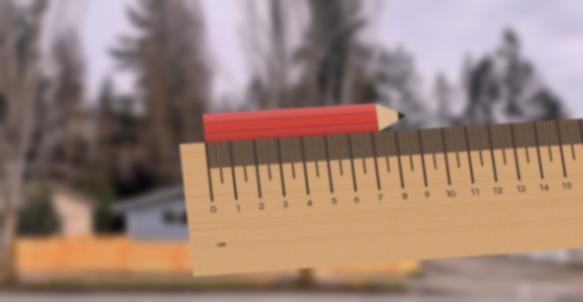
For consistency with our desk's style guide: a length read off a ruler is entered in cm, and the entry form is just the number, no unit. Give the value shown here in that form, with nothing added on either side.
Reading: 8.5
